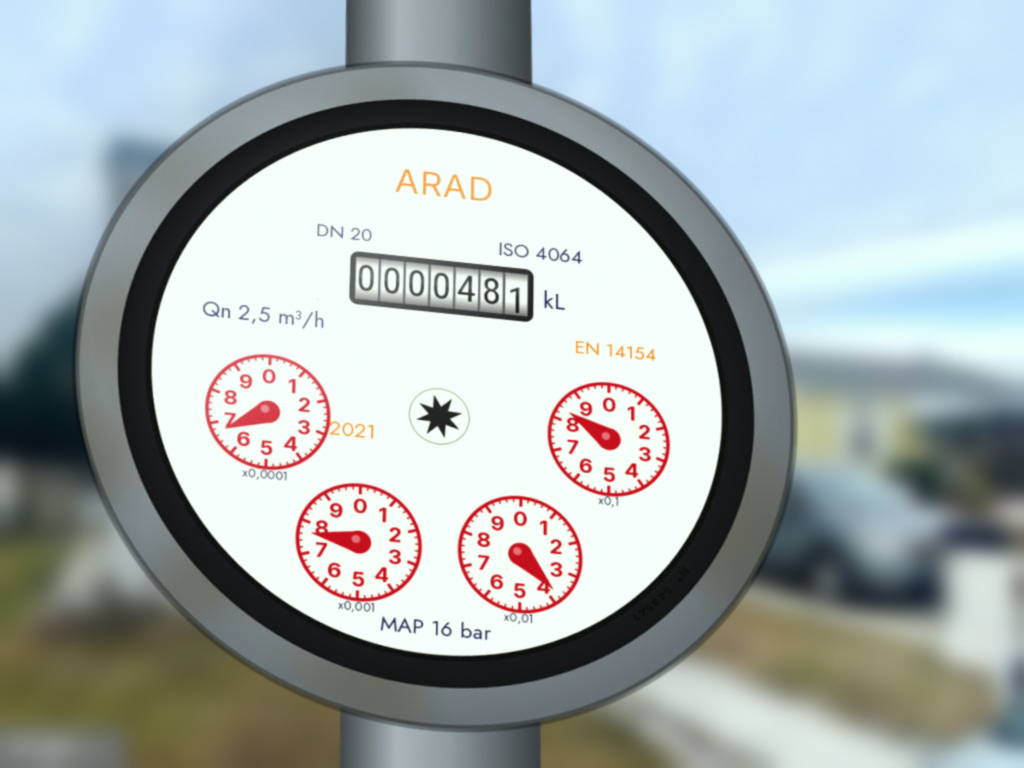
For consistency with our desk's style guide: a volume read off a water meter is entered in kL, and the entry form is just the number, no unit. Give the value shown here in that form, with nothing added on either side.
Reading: 480.8376
